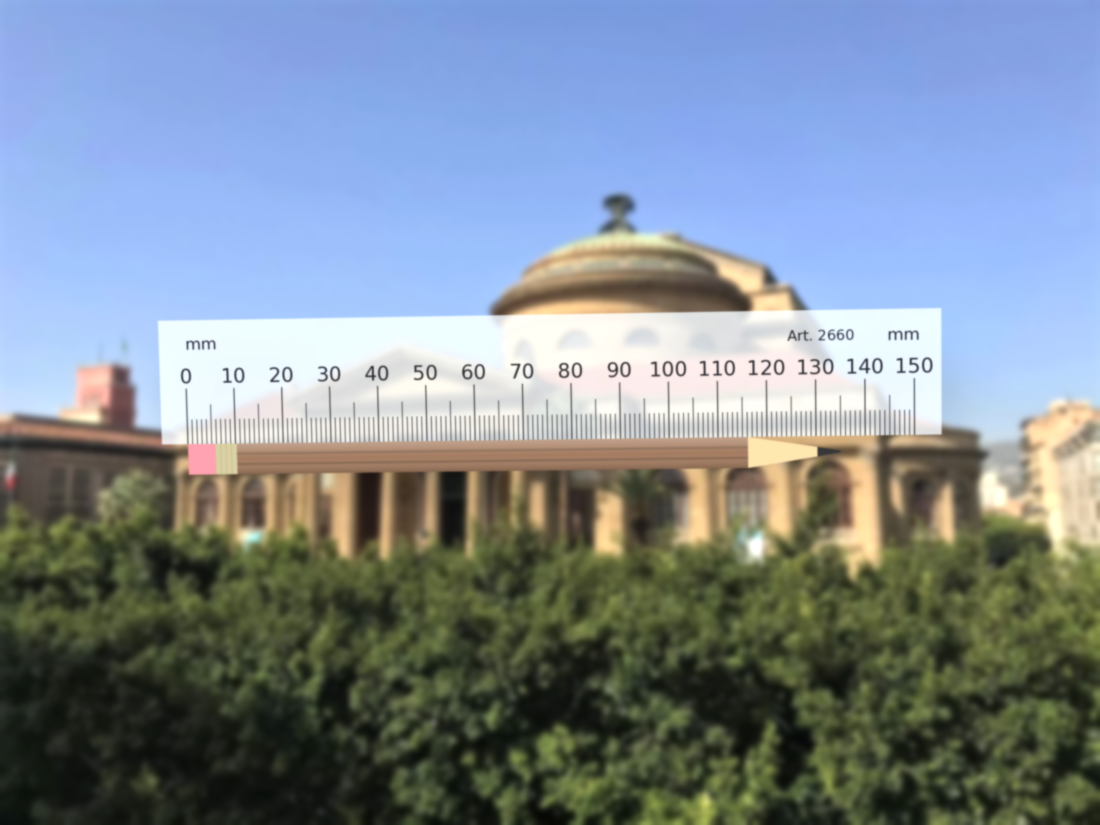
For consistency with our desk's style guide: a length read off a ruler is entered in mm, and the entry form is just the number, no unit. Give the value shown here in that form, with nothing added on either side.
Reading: 135
